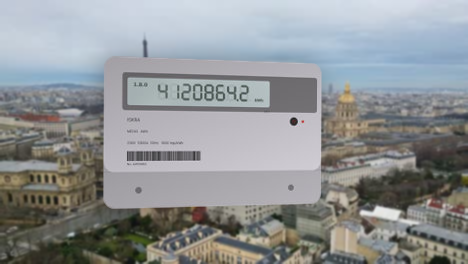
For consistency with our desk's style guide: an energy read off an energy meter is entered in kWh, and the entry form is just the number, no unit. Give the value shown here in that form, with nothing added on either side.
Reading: 4120864.2
